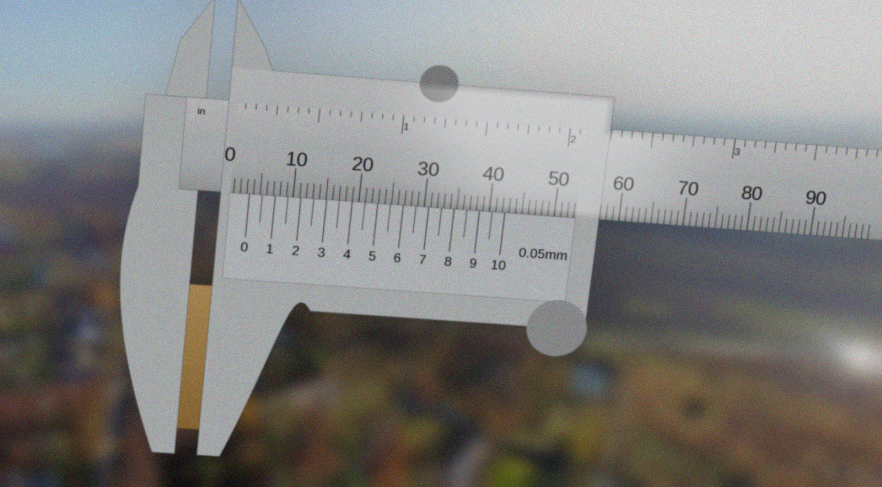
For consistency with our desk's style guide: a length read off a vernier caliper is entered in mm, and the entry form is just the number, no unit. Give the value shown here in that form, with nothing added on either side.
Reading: 3.4
